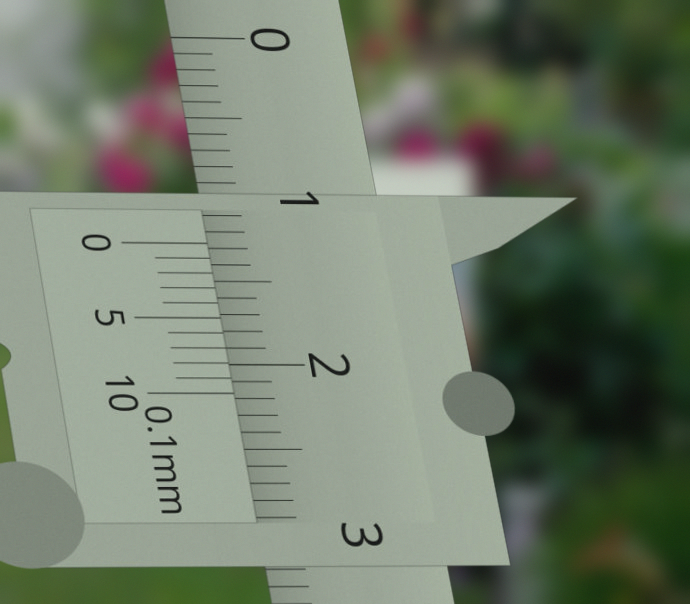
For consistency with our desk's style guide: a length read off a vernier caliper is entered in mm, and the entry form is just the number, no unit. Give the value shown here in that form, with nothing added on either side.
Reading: 12.7
